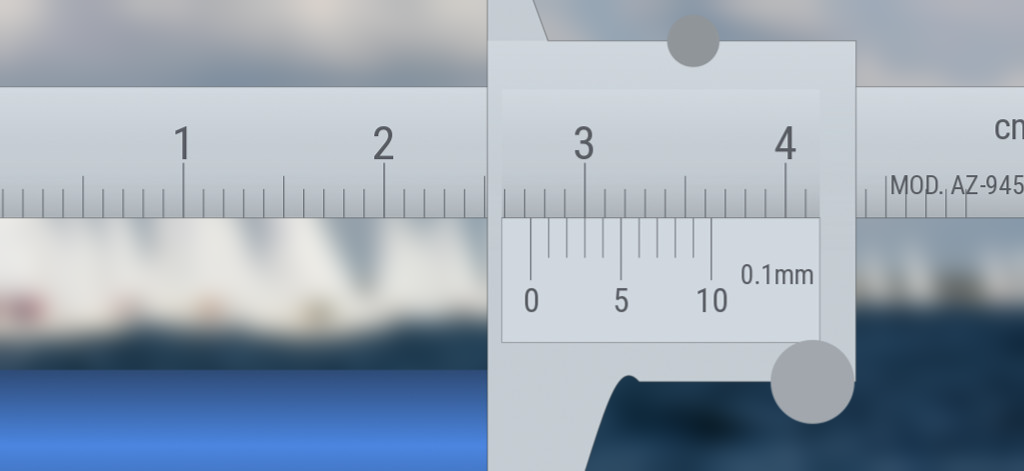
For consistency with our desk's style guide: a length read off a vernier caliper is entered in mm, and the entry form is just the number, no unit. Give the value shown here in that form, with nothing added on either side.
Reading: 27.3
